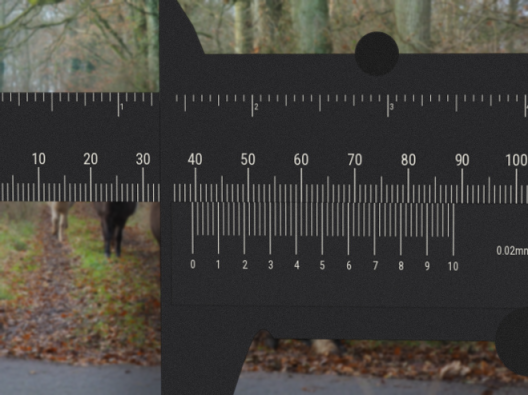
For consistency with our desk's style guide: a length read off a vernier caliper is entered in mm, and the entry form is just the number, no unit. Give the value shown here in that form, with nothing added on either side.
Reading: 39.4
